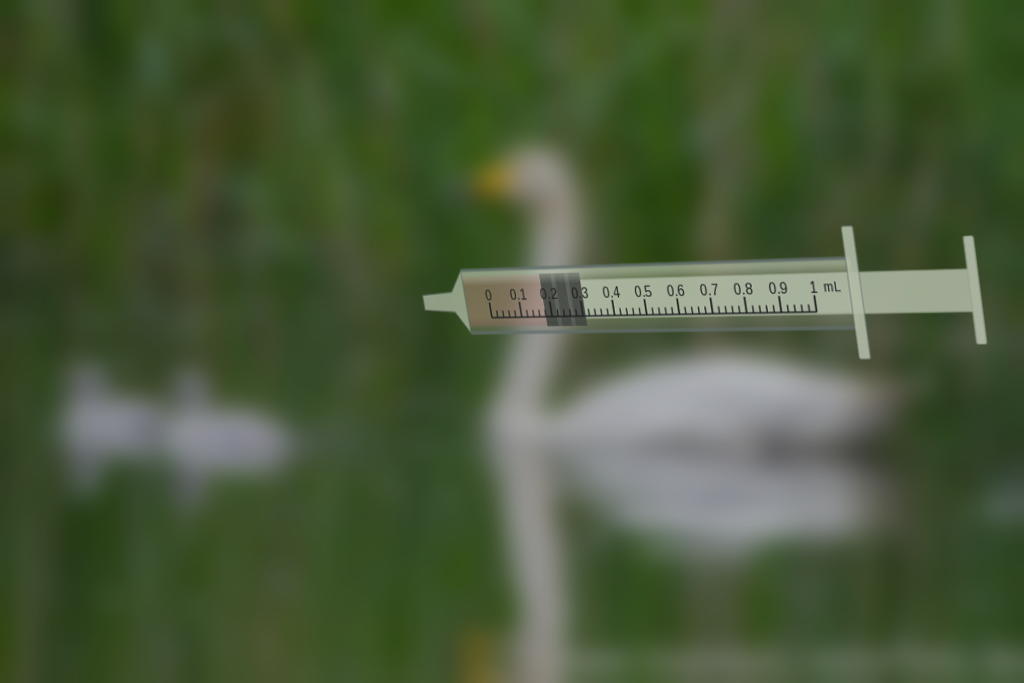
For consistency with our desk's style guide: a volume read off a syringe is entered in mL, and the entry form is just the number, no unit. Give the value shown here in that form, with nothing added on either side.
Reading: 0.18
